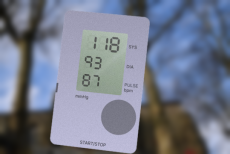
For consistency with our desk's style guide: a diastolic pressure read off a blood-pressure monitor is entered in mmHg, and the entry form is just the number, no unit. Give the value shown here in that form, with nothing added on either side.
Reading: 93
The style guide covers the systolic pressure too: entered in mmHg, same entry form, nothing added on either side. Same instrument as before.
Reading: 118
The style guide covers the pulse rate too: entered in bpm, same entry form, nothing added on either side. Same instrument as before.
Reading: 87
